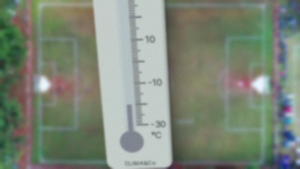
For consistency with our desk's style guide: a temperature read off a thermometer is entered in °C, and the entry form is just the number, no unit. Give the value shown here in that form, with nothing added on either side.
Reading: -20
